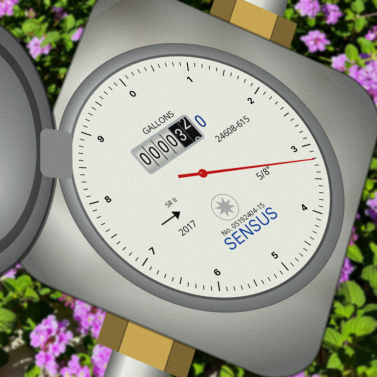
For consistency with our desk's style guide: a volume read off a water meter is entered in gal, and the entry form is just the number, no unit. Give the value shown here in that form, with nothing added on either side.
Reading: 323.2
